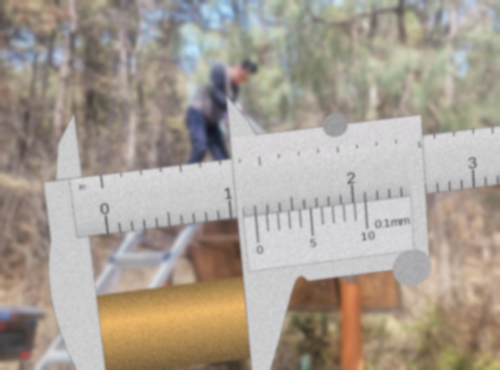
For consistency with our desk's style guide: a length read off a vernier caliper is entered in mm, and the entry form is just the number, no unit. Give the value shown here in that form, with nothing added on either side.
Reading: 12.0
